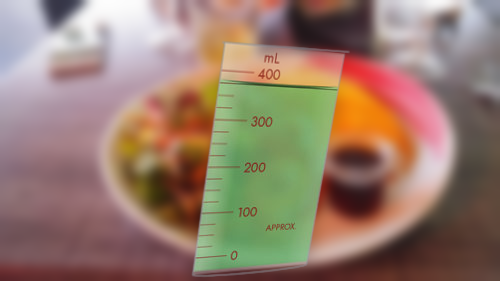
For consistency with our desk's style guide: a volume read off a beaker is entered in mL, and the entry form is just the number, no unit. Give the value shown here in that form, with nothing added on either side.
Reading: 375
